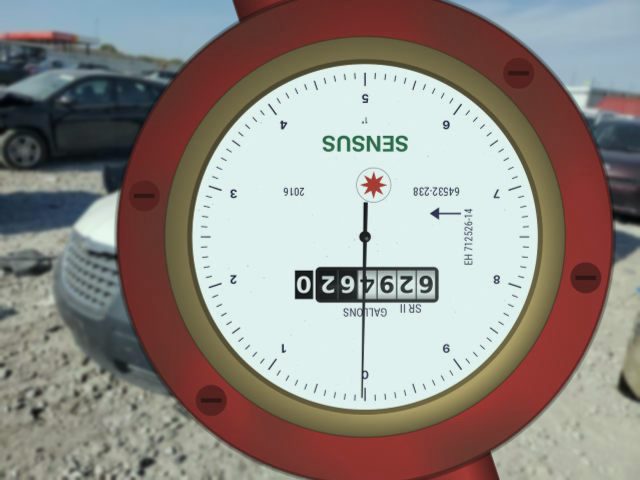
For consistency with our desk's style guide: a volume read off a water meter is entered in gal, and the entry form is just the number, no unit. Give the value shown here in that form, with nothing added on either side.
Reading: 6294620.0
